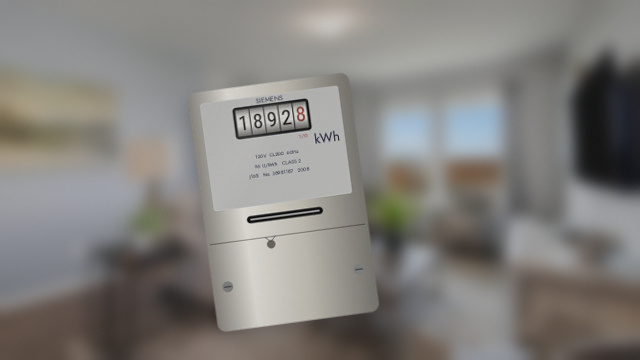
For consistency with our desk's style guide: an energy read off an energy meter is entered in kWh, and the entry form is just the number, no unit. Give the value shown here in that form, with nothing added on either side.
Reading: 1892.8
